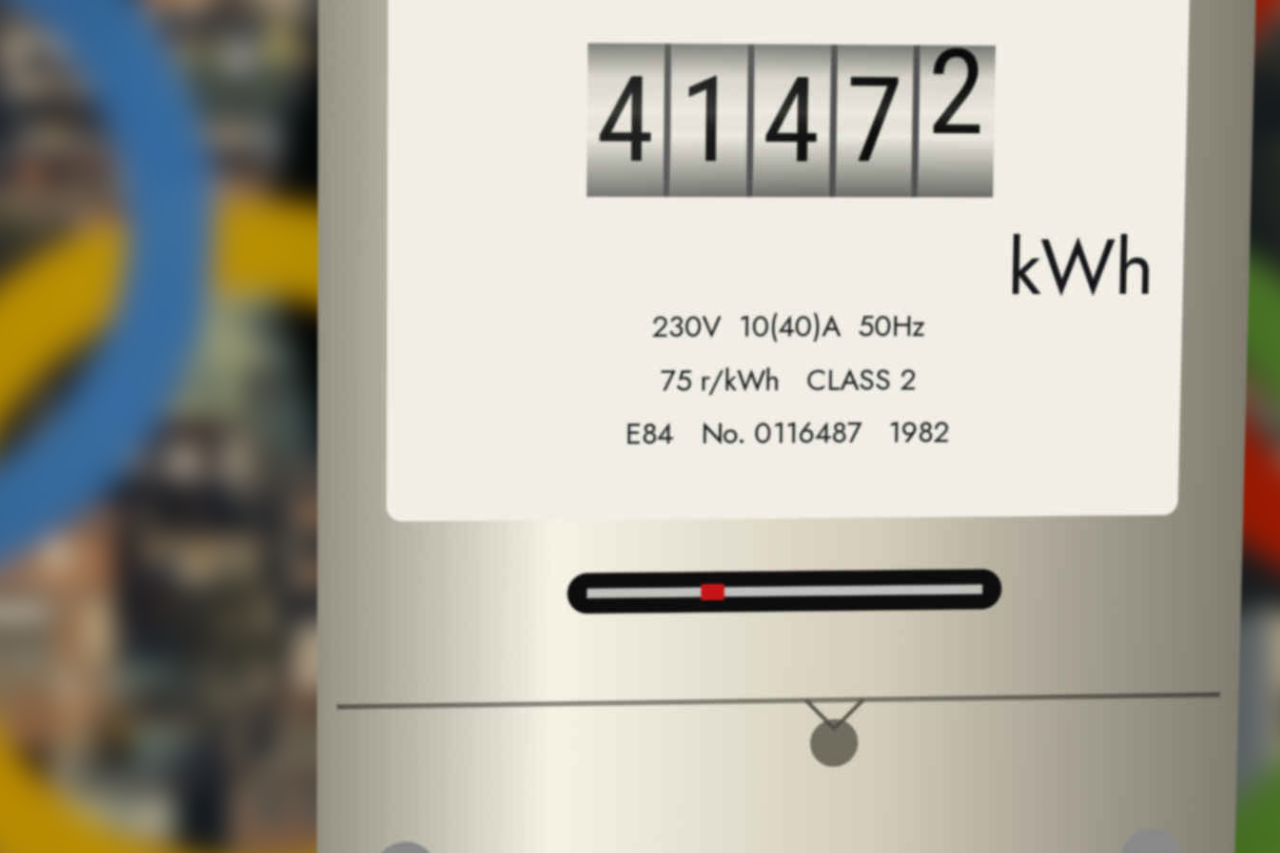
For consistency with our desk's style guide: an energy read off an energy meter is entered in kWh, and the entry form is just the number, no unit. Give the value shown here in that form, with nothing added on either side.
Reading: 41472
